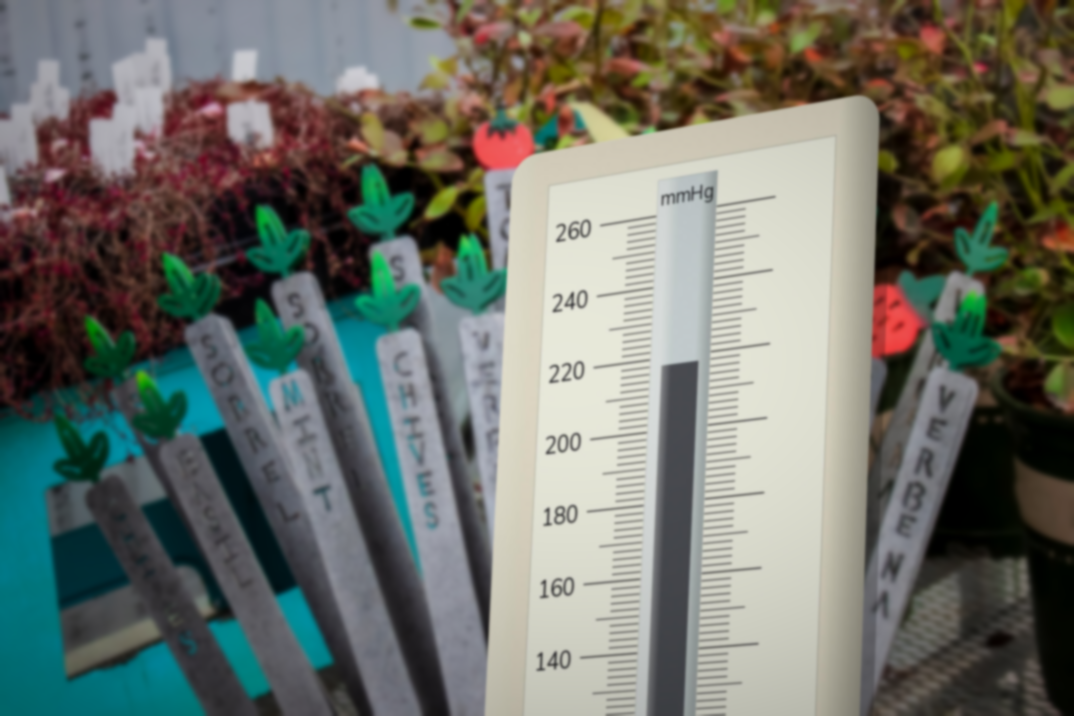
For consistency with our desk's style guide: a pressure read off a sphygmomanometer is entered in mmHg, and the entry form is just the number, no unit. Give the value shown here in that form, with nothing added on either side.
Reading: 218
